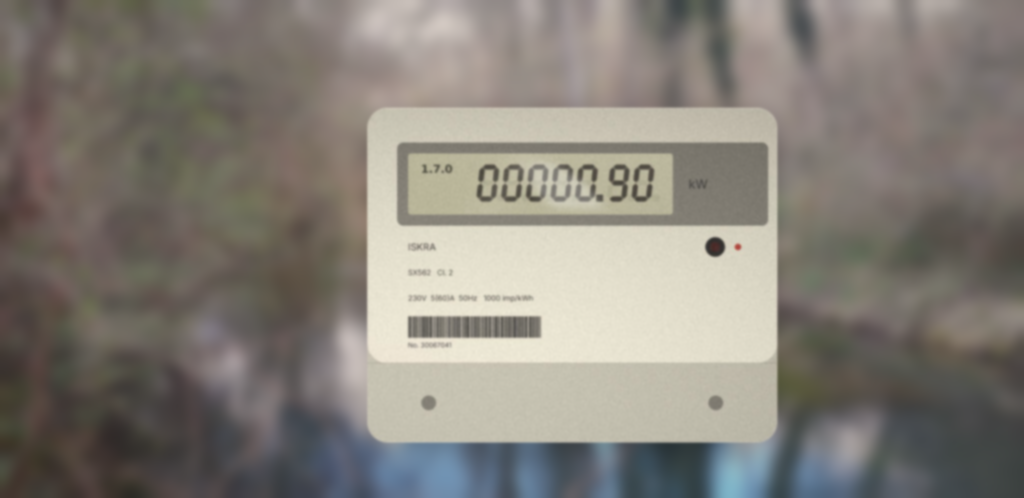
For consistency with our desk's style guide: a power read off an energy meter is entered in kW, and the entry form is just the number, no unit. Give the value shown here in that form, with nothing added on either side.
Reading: 0.90
